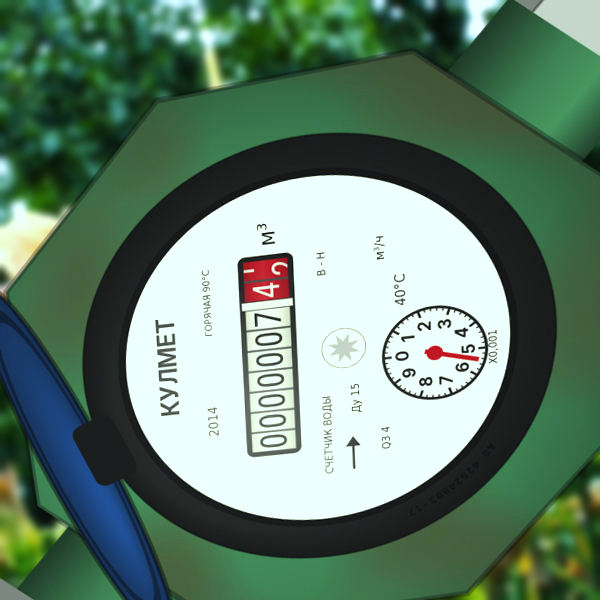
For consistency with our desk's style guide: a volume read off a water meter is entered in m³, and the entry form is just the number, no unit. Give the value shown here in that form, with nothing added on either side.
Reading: 7.415
